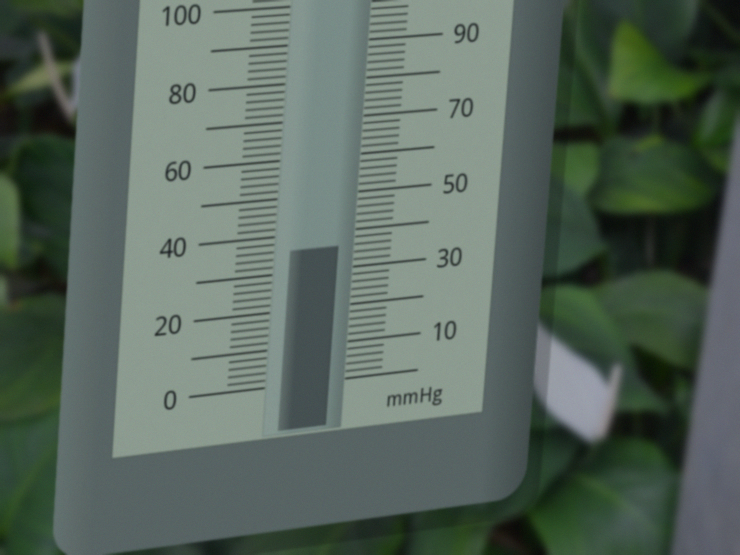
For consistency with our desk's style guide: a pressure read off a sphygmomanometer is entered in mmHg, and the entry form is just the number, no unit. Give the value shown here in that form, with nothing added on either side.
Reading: 36
